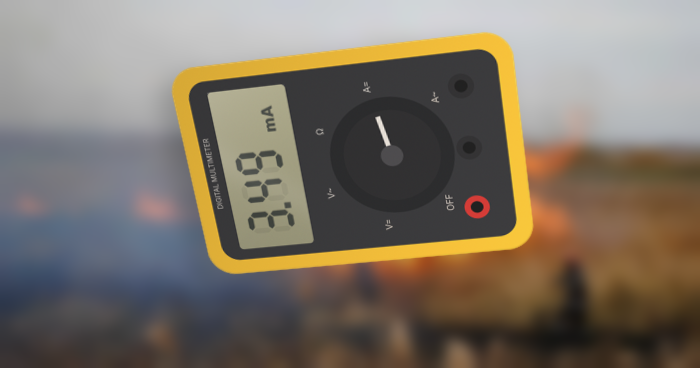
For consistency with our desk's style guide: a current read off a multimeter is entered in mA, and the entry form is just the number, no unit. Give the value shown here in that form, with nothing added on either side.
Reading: 3.49
